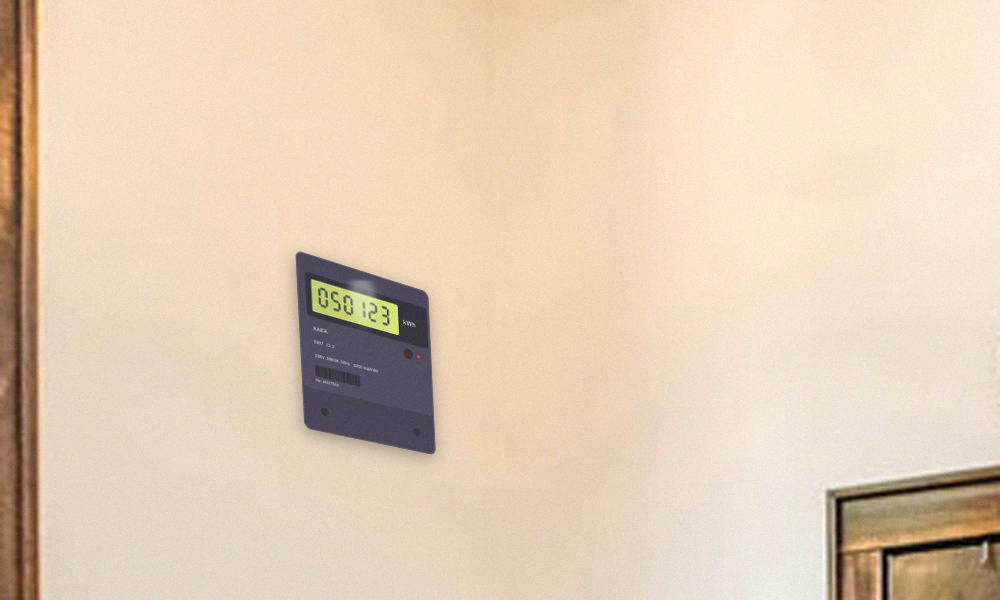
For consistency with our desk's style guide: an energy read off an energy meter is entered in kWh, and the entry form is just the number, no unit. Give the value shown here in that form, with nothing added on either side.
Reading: 50123
